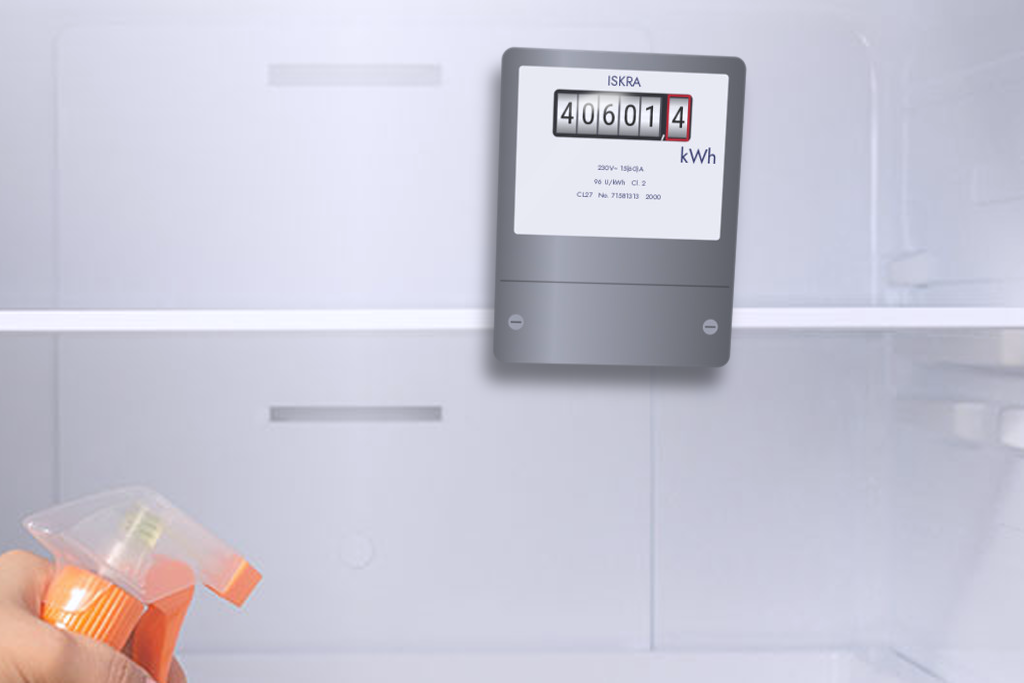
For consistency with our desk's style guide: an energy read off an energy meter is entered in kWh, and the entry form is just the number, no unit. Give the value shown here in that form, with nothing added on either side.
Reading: 40601.4
